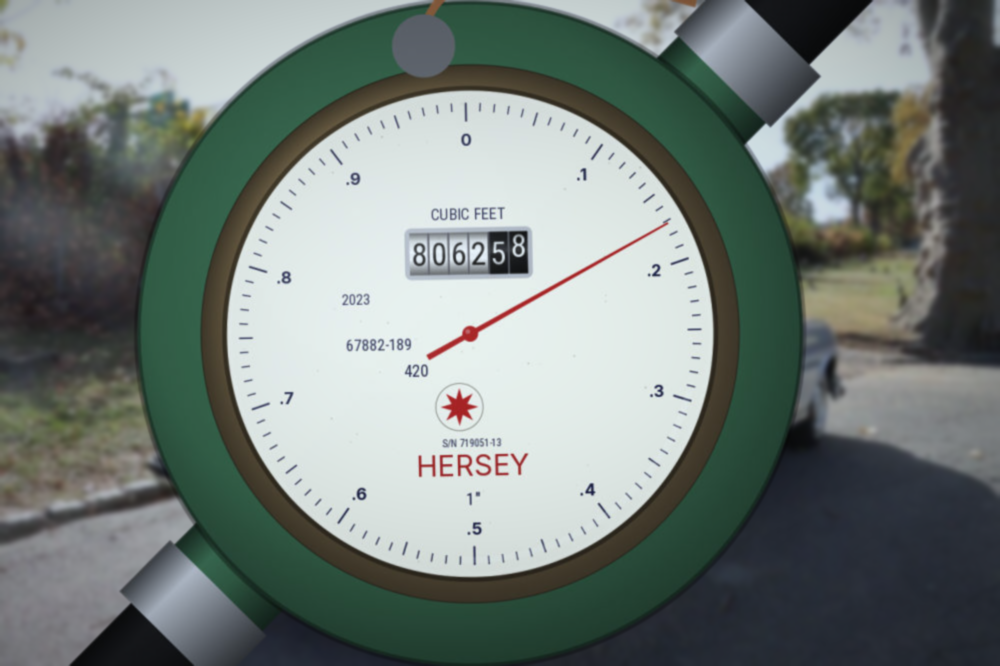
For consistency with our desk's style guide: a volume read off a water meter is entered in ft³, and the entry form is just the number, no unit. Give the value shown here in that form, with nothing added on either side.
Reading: 806258.17
